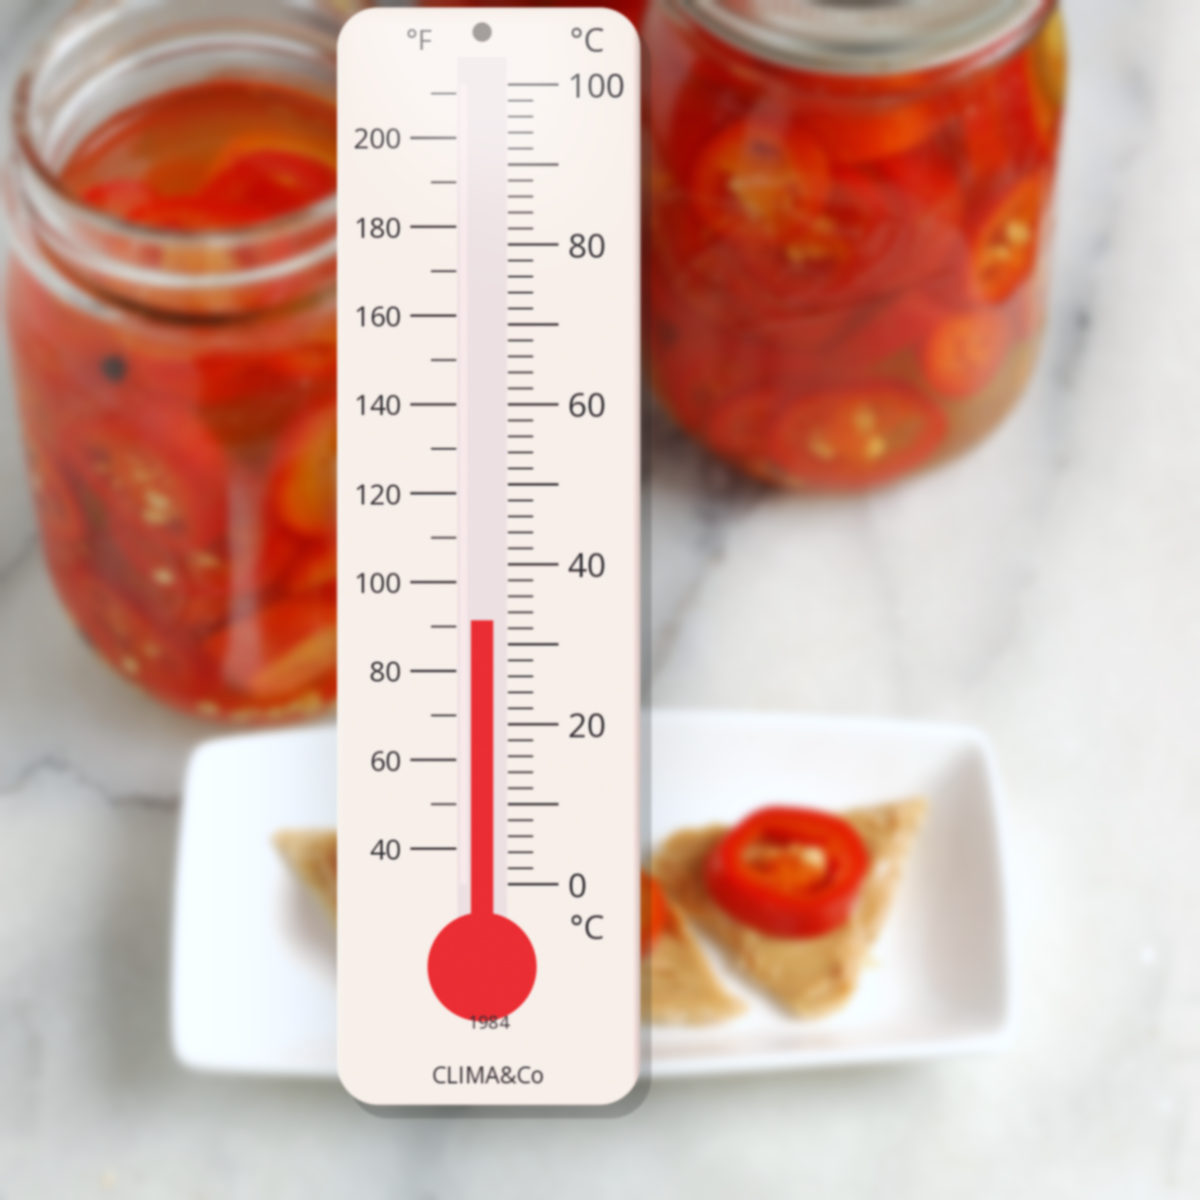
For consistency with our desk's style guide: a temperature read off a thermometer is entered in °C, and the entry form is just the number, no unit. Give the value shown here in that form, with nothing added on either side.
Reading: 33
